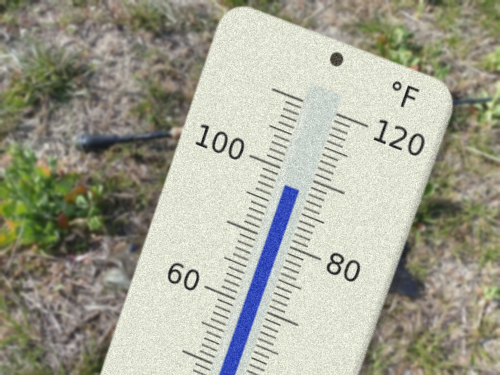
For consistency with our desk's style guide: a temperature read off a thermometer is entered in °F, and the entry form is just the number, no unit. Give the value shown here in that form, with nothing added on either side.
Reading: 96
